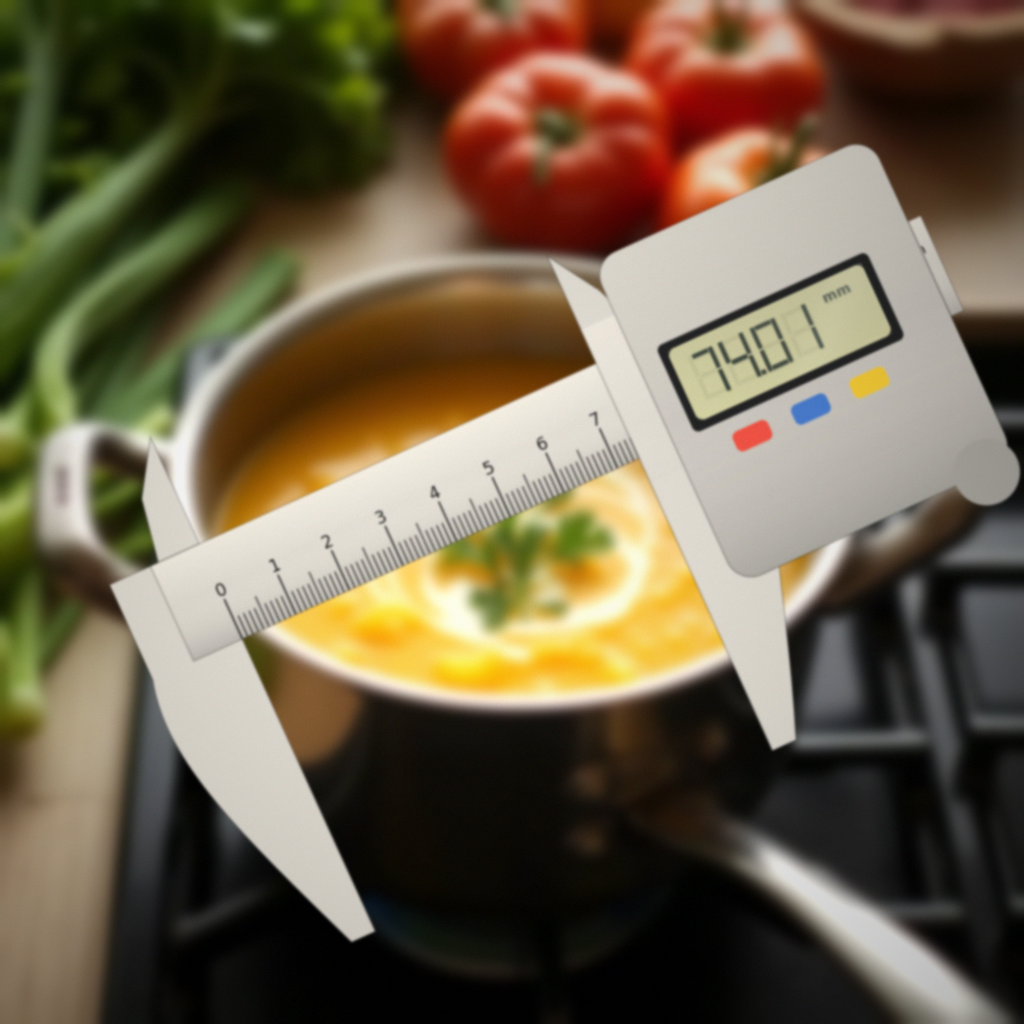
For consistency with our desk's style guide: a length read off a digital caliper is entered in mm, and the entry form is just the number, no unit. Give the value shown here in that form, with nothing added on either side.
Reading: 74.01
